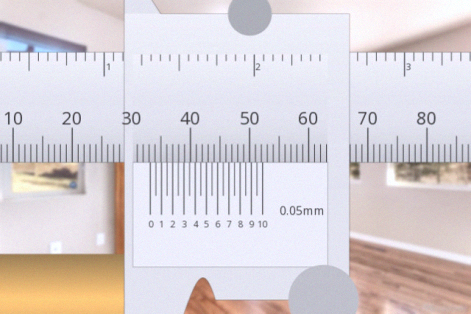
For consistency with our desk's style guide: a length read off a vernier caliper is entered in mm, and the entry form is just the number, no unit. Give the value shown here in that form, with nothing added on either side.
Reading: 33.2
